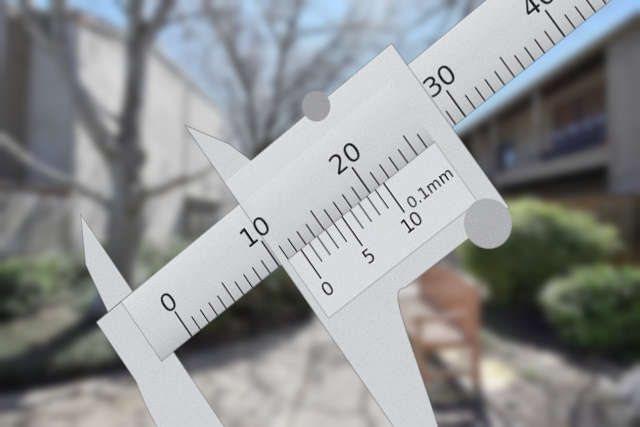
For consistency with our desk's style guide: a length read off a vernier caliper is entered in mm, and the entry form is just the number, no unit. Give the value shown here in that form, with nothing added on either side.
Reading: 12.4
